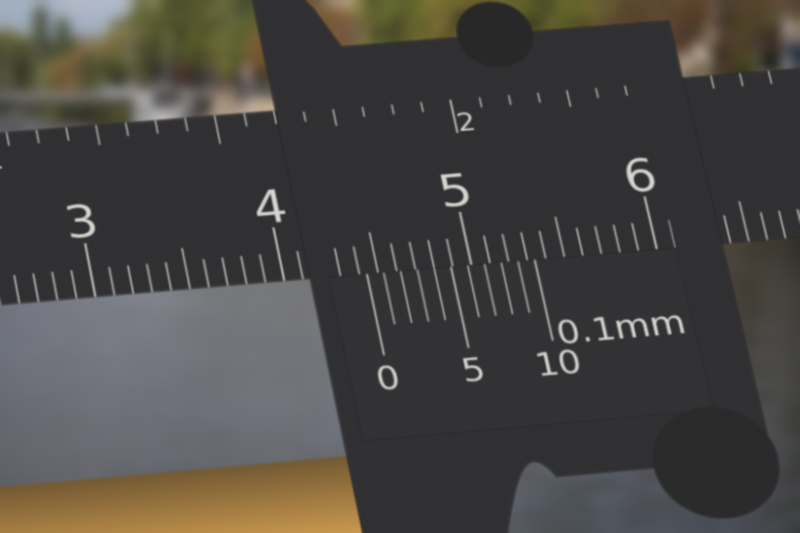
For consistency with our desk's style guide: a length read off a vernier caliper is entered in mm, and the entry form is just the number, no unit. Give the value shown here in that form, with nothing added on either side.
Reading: 44.4
